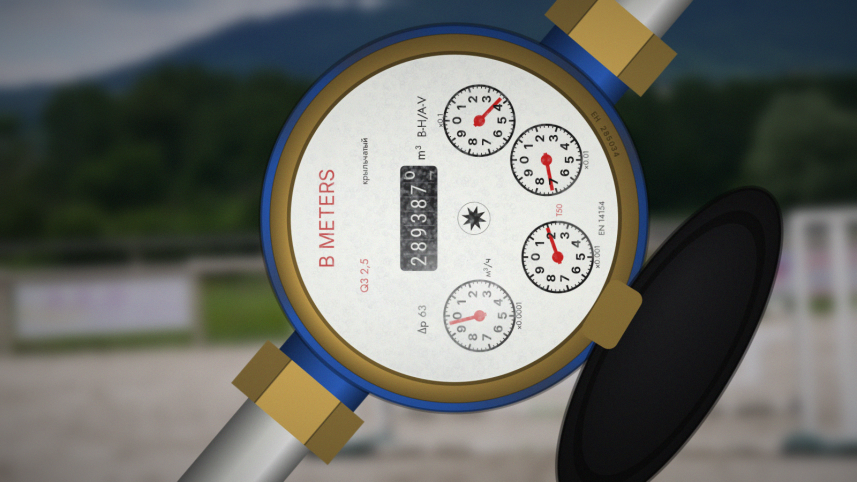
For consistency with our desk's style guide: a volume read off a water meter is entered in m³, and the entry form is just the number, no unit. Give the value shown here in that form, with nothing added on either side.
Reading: 2893876.3719
